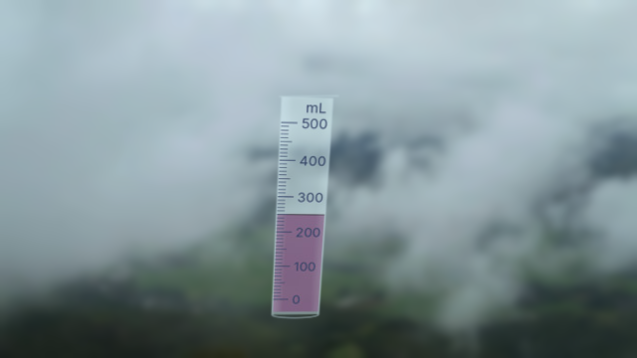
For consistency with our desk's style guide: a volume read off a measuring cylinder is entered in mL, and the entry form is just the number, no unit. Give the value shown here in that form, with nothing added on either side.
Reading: 250
